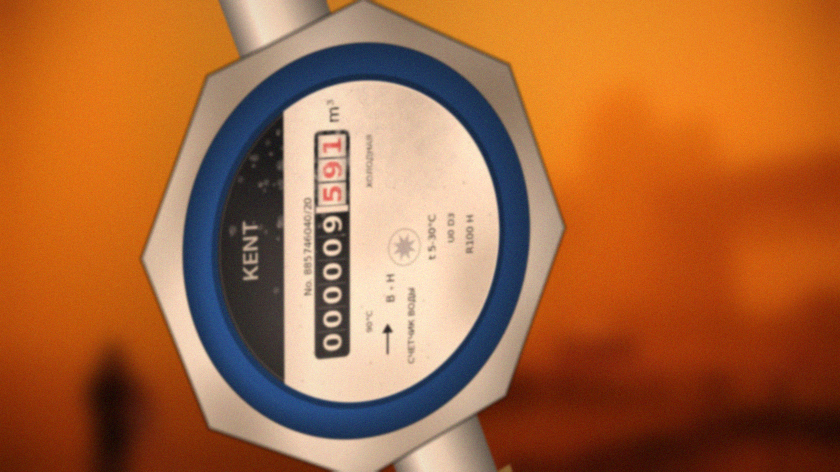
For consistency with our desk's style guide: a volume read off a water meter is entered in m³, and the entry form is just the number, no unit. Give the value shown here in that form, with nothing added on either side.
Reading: 9.591
